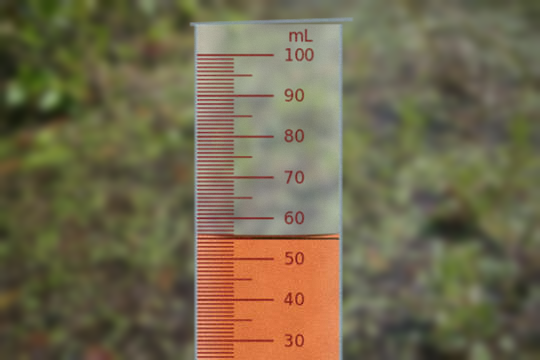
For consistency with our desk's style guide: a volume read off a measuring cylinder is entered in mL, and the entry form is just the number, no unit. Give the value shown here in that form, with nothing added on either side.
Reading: 55
